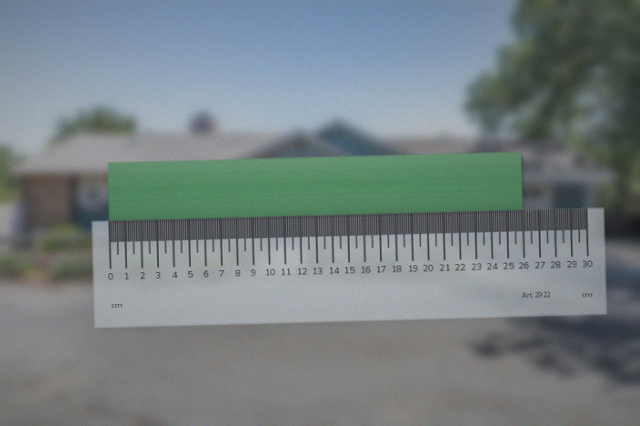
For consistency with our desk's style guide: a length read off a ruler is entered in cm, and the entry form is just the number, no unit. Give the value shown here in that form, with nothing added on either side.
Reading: 26
